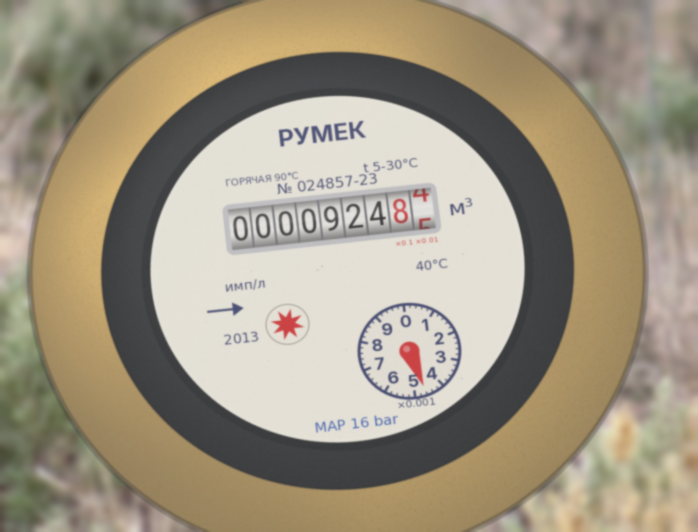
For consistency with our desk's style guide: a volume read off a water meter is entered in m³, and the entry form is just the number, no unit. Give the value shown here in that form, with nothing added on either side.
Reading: 924.844
